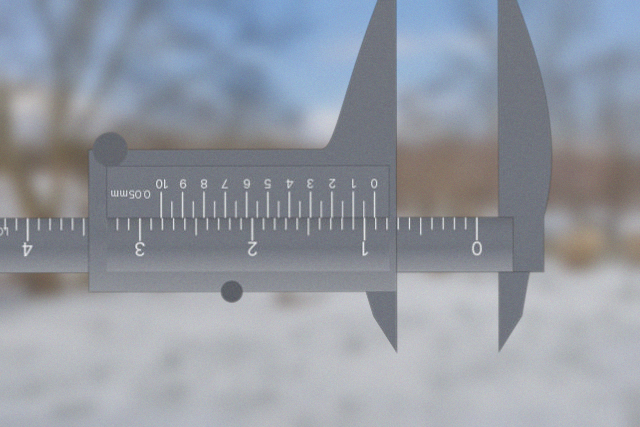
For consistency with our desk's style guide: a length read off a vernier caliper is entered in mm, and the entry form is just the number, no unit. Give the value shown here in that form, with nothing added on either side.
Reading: 9.1
